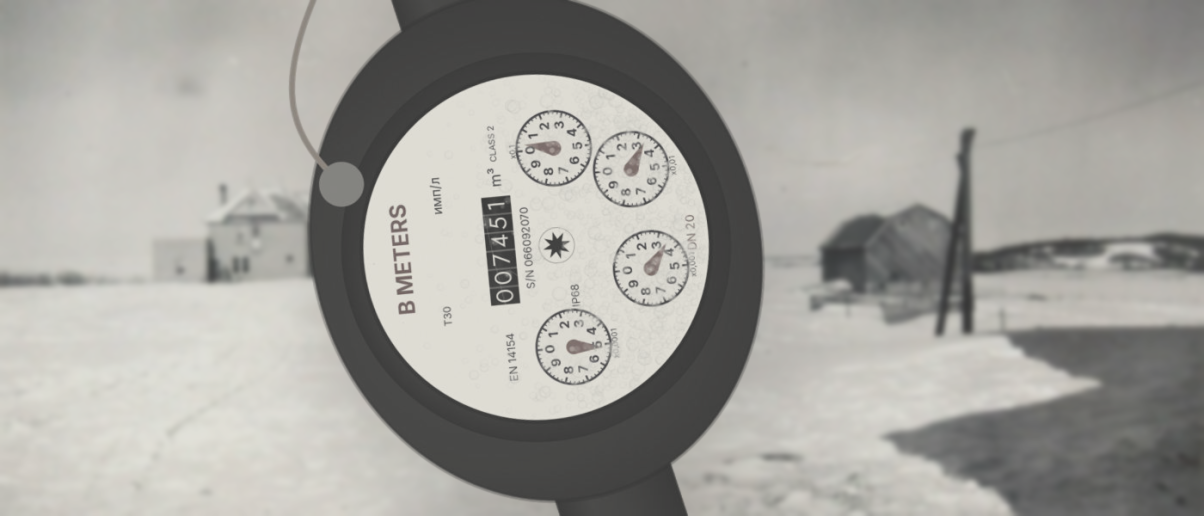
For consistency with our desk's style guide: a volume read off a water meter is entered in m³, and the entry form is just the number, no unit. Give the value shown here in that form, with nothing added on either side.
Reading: 7451.0335
